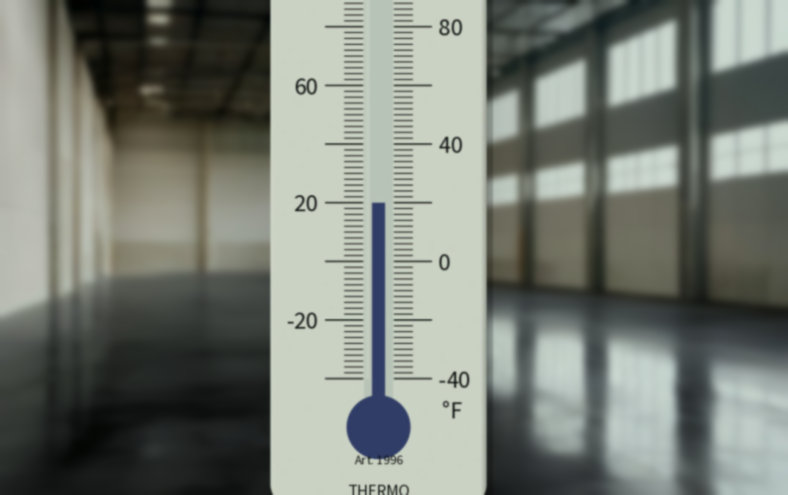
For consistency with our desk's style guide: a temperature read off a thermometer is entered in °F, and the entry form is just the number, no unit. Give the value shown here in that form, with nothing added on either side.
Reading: 20
